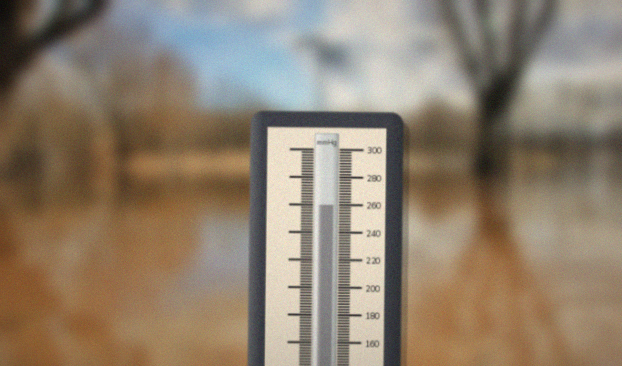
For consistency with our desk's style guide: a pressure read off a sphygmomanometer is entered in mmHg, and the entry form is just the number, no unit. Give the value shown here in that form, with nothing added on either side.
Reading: 260
